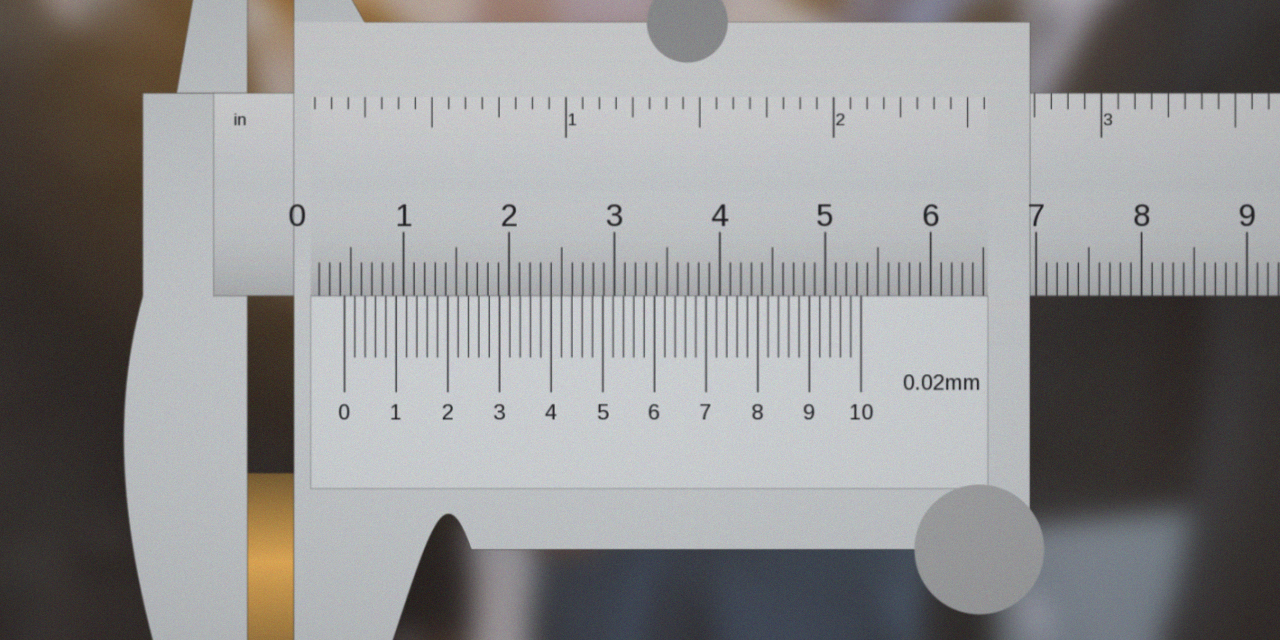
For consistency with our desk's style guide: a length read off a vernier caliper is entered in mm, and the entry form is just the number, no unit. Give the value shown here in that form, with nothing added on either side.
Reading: 4.4
